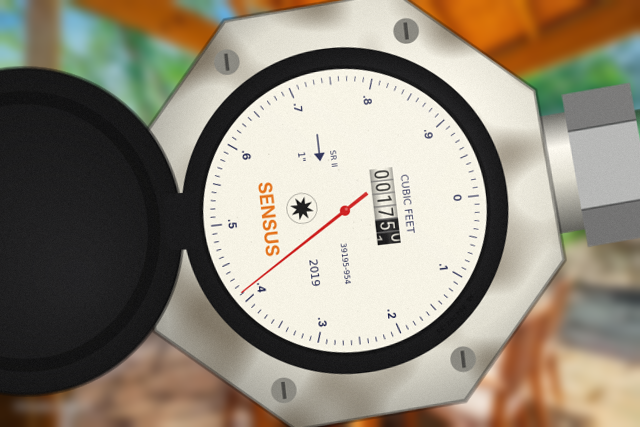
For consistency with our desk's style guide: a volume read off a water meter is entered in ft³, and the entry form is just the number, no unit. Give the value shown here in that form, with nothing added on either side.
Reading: 1750.41
